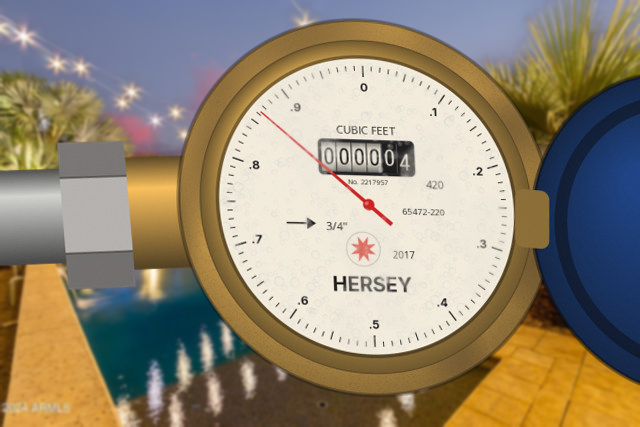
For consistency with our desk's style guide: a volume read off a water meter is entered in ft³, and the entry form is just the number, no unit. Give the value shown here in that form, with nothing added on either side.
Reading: 3.86
